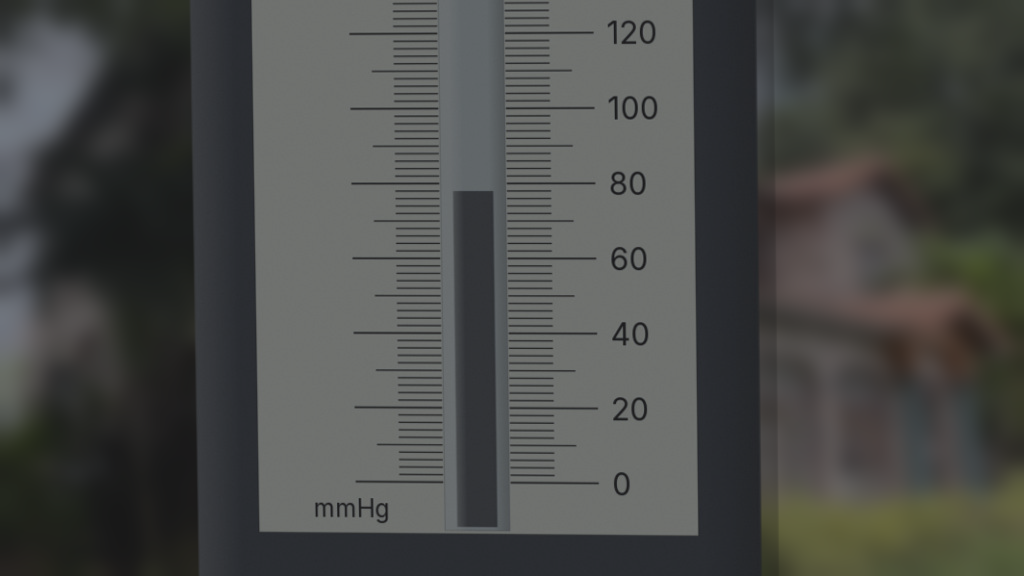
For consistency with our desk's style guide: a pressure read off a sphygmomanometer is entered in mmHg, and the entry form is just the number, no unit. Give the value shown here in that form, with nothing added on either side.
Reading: 78
